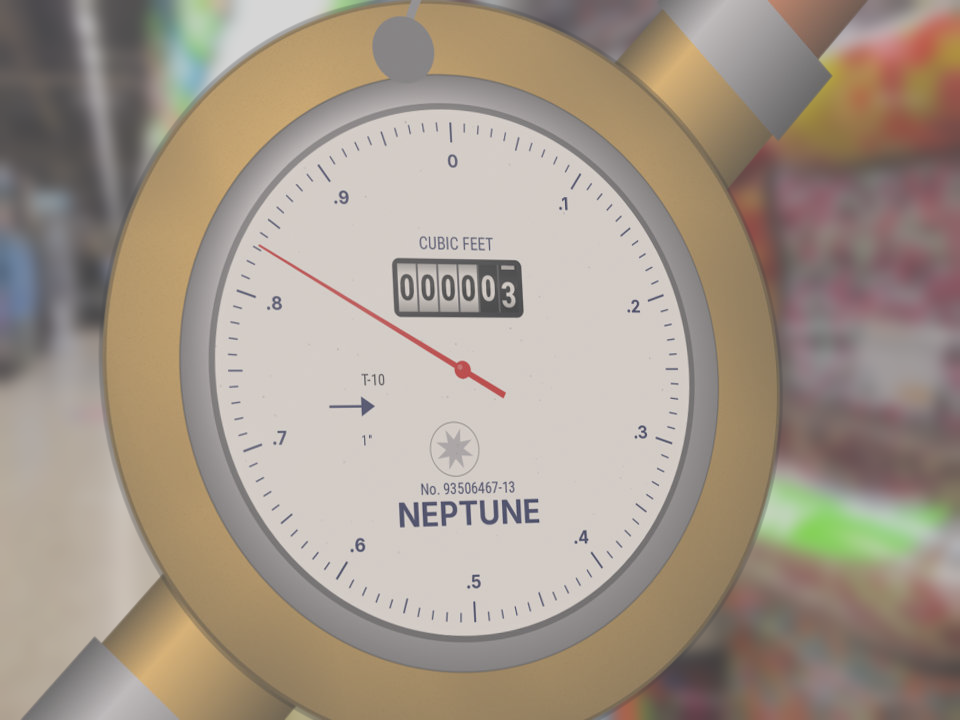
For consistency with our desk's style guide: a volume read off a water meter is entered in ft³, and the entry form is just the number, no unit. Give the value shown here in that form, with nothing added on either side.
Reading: 2.83
